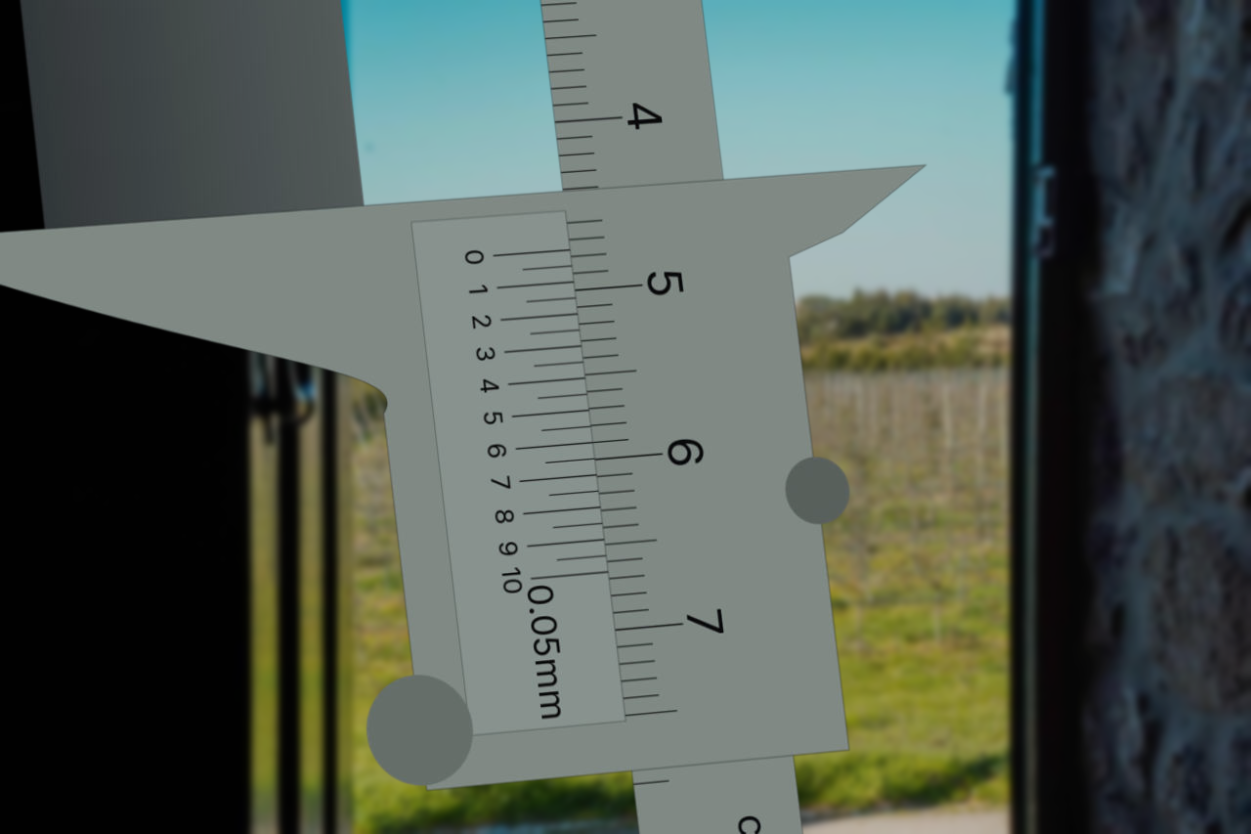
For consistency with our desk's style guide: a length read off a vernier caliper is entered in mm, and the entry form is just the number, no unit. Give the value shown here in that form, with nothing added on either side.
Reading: 47.6
